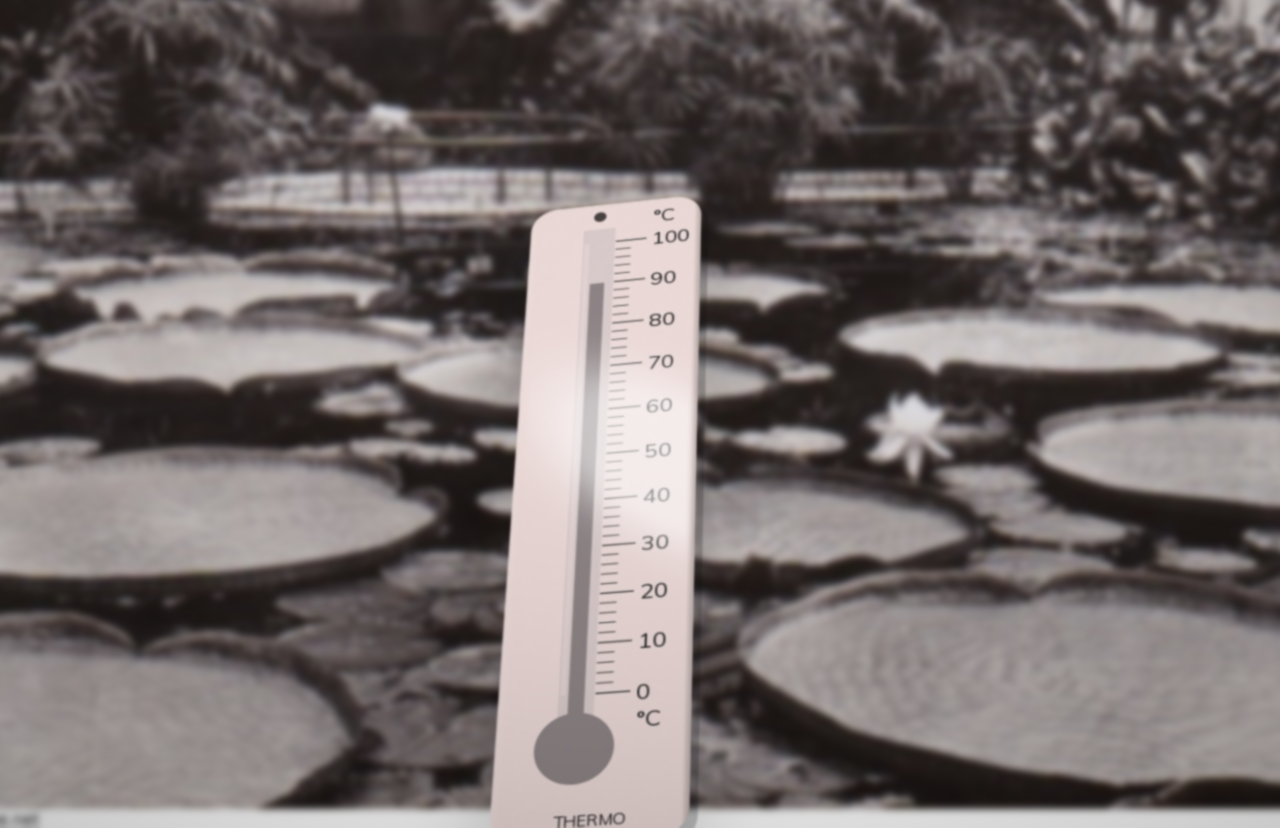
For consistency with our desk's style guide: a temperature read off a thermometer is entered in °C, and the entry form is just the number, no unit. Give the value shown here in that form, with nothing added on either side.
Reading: 90
